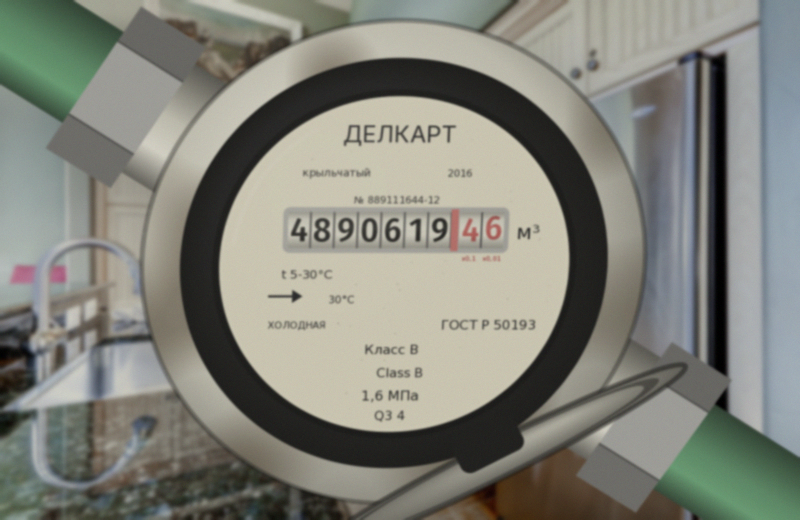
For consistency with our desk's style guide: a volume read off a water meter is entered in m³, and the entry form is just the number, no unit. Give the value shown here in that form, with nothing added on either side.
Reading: 4890619.46
